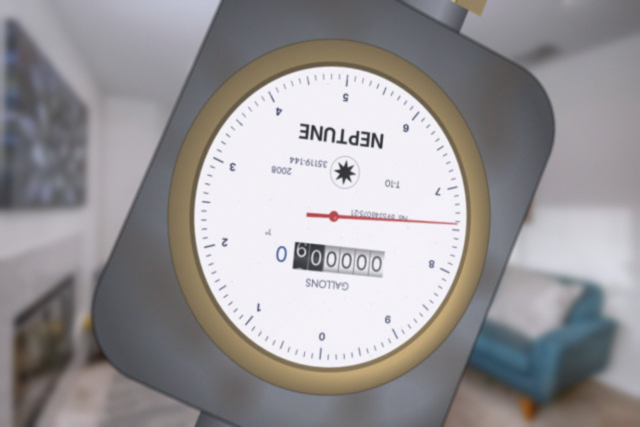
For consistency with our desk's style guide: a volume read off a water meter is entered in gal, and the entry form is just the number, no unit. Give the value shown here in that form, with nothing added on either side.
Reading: 87.4
